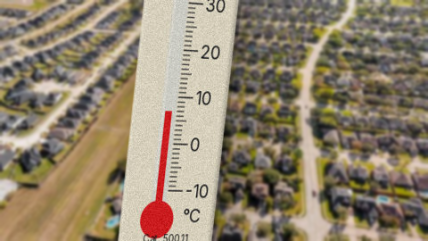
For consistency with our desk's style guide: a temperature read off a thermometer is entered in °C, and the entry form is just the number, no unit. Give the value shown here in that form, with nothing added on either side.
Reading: 7
